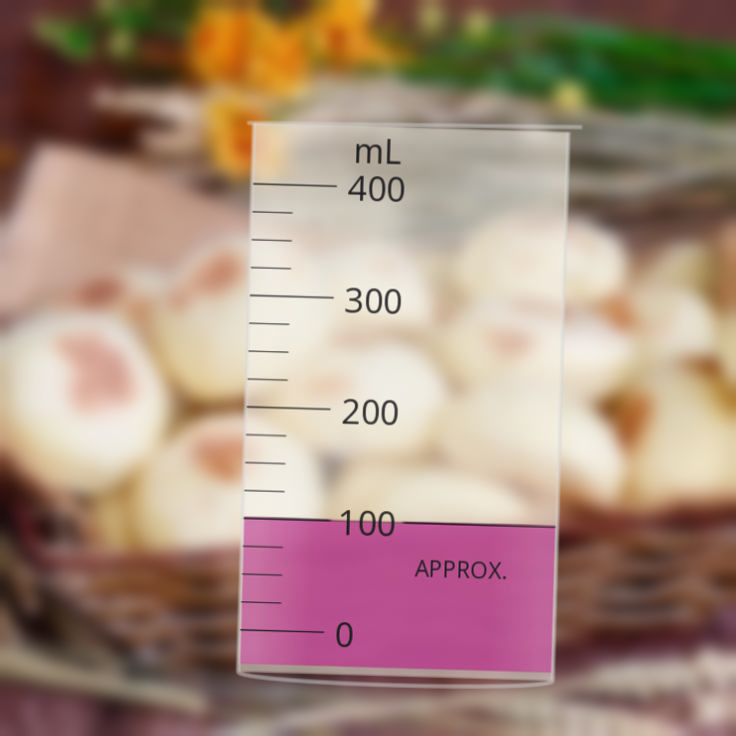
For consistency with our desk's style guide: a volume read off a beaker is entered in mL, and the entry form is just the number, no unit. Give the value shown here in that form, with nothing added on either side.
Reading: 100
